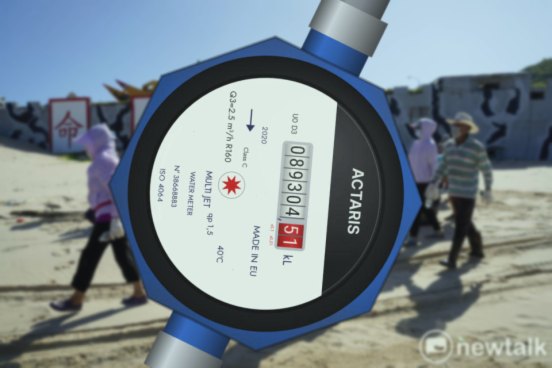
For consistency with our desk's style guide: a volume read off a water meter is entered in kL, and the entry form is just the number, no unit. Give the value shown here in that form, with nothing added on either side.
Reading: 89304.51
